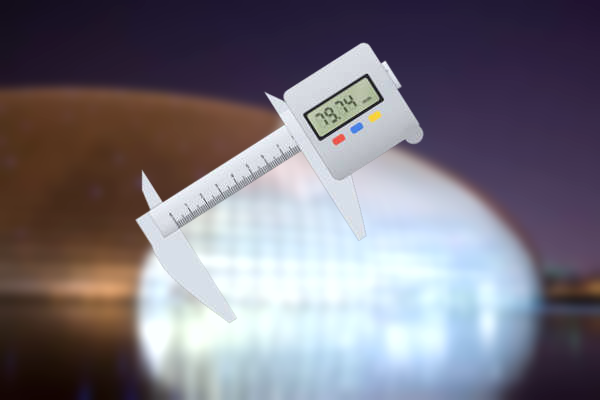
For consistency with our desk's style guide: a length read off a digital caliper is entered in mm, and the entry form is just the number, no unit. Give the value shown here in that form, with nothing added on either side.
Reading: 79.74
